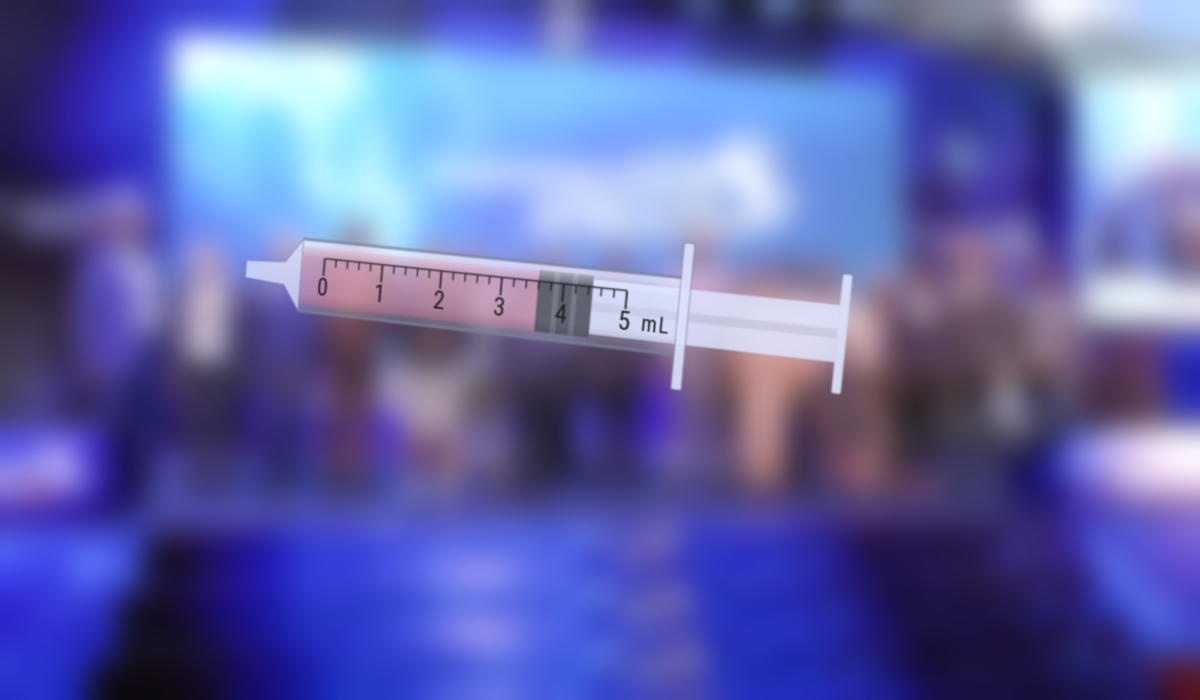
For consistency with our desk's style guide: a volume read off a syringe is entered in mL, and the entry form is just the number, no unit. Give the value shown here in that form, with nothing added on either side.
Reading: 3.6
